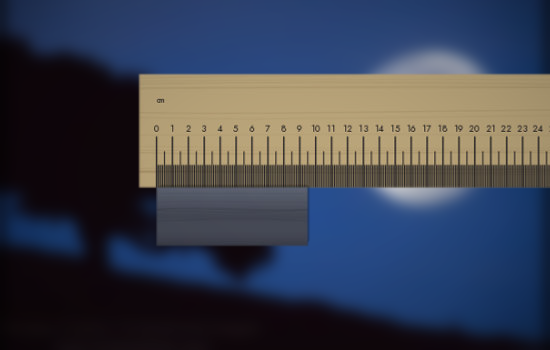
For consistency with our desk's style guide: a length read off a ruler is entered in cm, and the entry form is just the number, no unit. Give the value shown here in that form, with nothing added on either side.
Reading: 9.5
